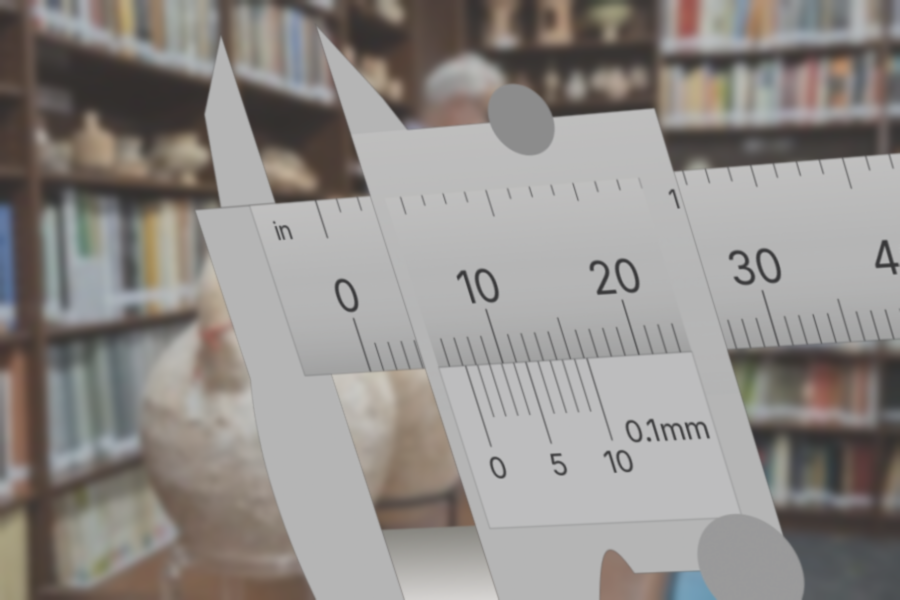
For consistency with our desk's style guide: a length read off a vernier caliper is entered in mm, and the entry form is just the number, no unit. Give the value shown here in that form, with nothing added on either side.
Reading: 7.2
